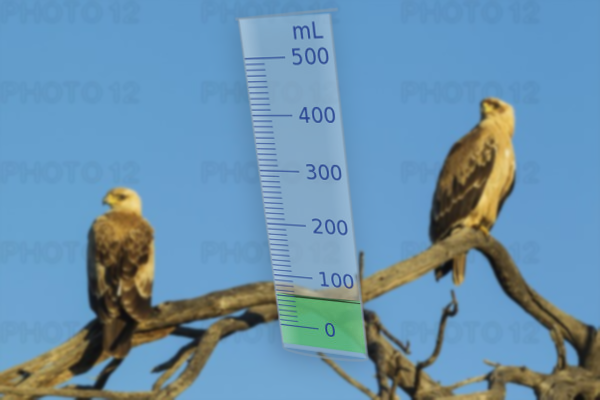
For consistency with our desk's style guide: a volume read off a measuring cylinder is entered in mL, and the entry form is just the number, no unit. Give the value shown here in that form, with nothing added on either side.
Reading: 60
